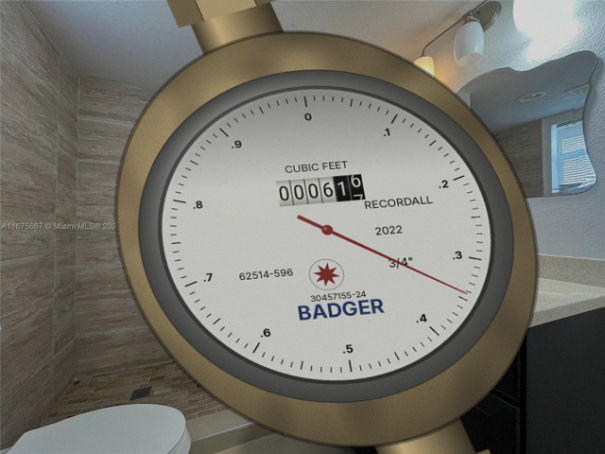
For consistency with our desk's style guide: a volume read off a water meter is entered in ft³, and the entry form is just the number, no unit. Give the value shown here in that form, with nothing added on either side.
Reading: 616.34
